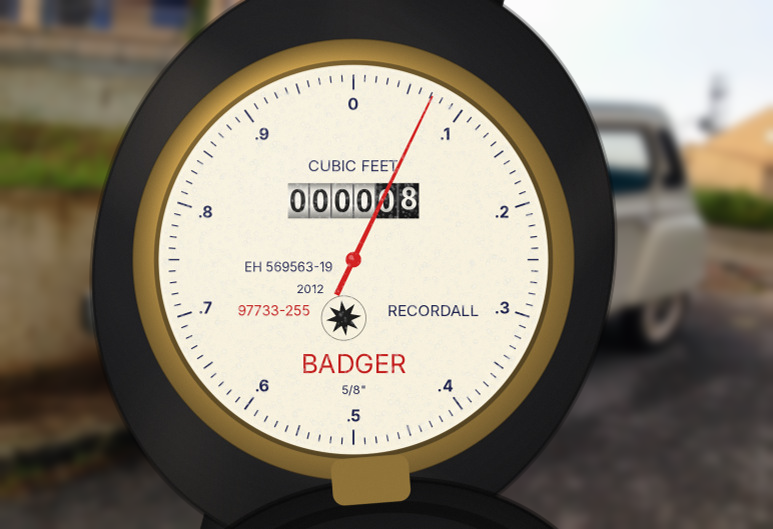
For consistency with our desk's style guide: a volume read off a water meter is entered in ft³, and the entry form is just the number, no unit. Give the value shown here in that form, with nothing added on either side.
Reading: 8.07
